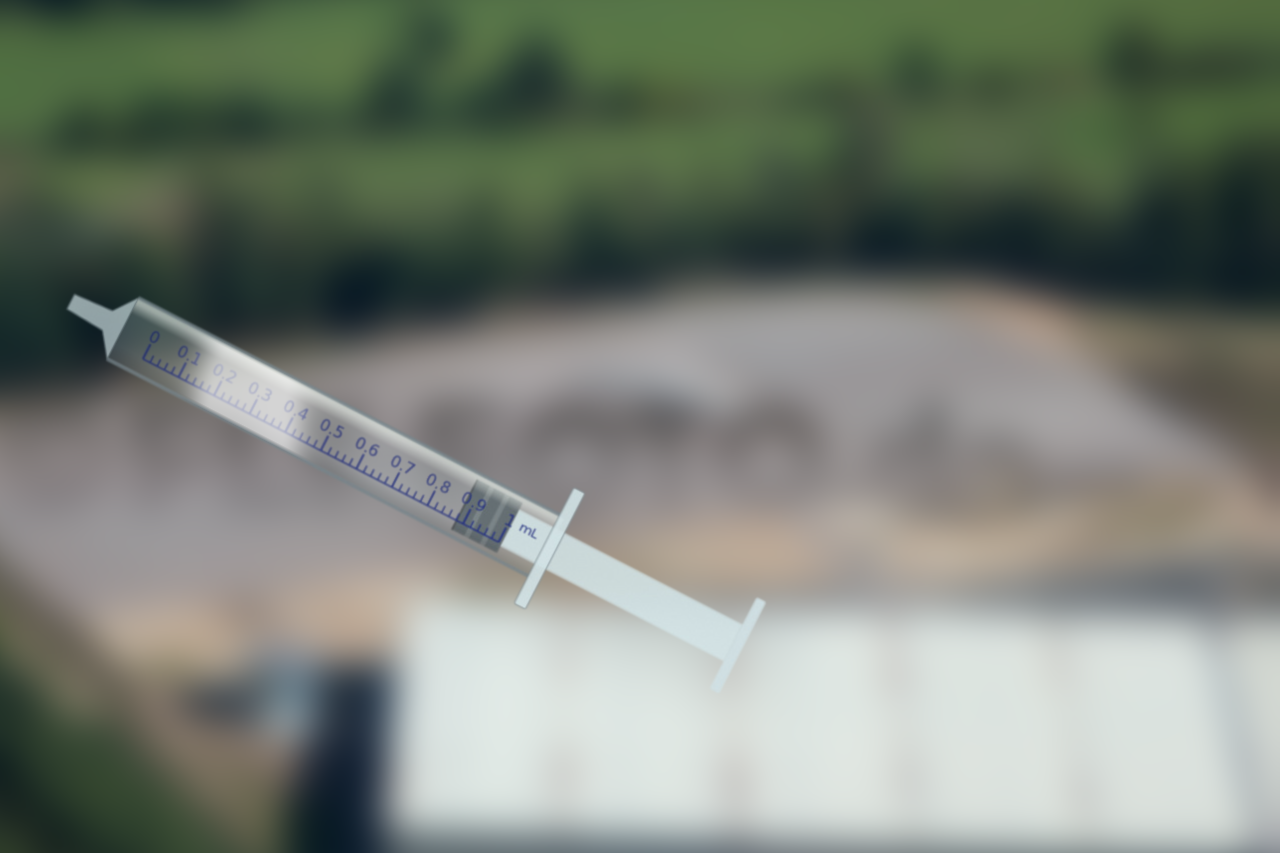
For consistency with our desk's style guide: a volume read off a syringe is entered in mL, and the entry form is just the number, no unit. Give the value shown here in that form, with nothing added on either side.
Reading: 0.88
